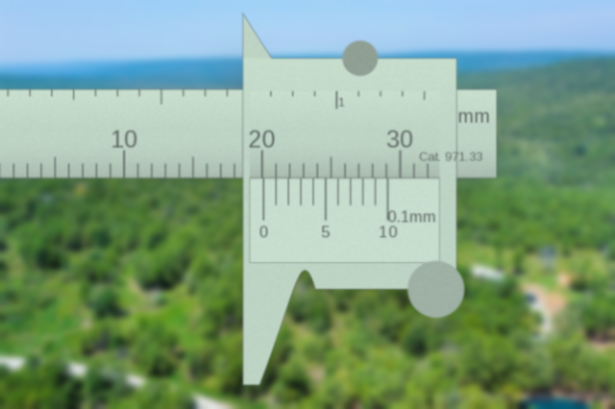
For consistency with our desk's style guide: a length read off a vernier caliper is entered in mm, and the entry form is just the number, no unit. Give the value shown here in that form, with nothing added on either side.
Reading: 20.1
